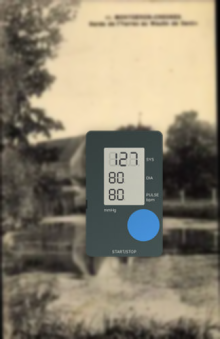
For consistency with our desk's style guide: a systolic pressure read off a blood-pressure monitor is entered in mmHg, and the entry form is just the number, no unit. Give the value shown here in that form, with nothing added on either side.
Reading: 127
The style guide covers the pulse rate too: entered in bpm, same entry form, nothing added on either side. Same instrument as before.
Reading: 80
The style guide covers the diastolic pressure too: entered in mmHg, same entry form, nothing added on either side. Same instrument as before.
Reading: 80
